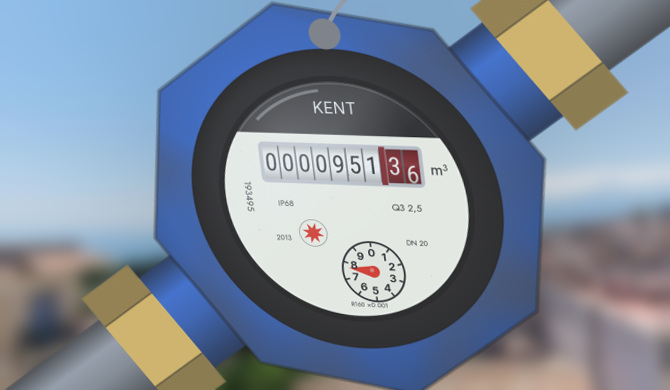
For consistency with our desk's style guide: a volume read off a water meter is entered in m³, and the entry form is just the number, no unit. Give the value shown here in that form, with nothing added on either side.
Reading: 951.357
